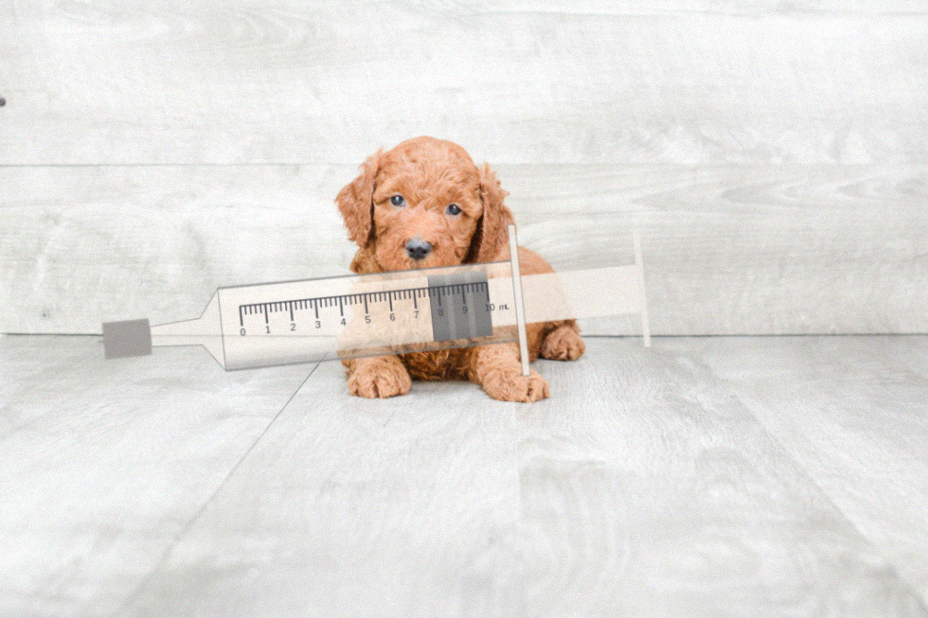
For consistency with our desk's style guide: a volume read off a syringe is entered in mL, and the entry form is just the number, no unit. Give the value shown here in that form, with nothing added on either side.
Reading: 7.6
